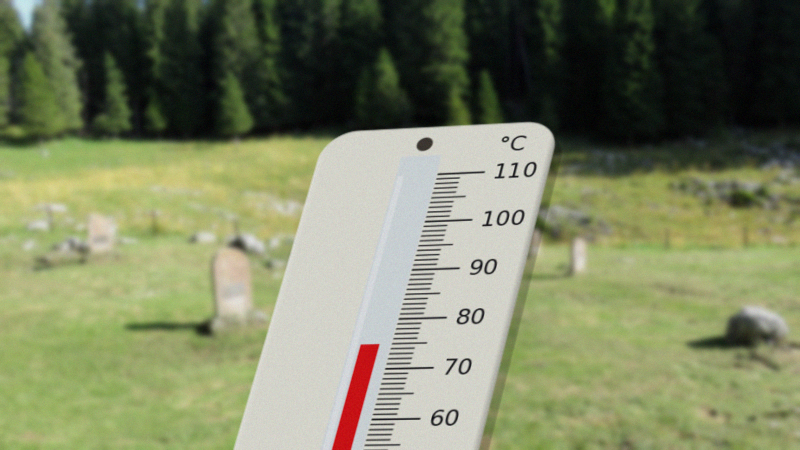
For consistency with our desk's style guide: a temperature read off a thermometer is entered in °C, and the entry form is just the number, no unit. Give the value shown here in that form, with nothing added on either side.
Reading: 75
